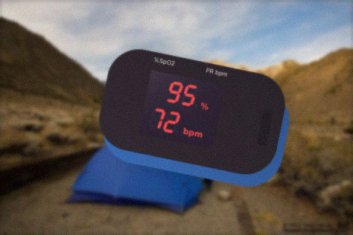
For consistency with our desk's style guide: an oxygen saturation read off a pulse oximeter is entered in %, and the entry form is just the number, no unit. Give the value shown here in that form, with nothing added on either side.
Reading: 95
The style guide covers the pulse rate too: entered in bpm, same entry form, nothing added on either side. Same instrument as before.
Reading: 72
